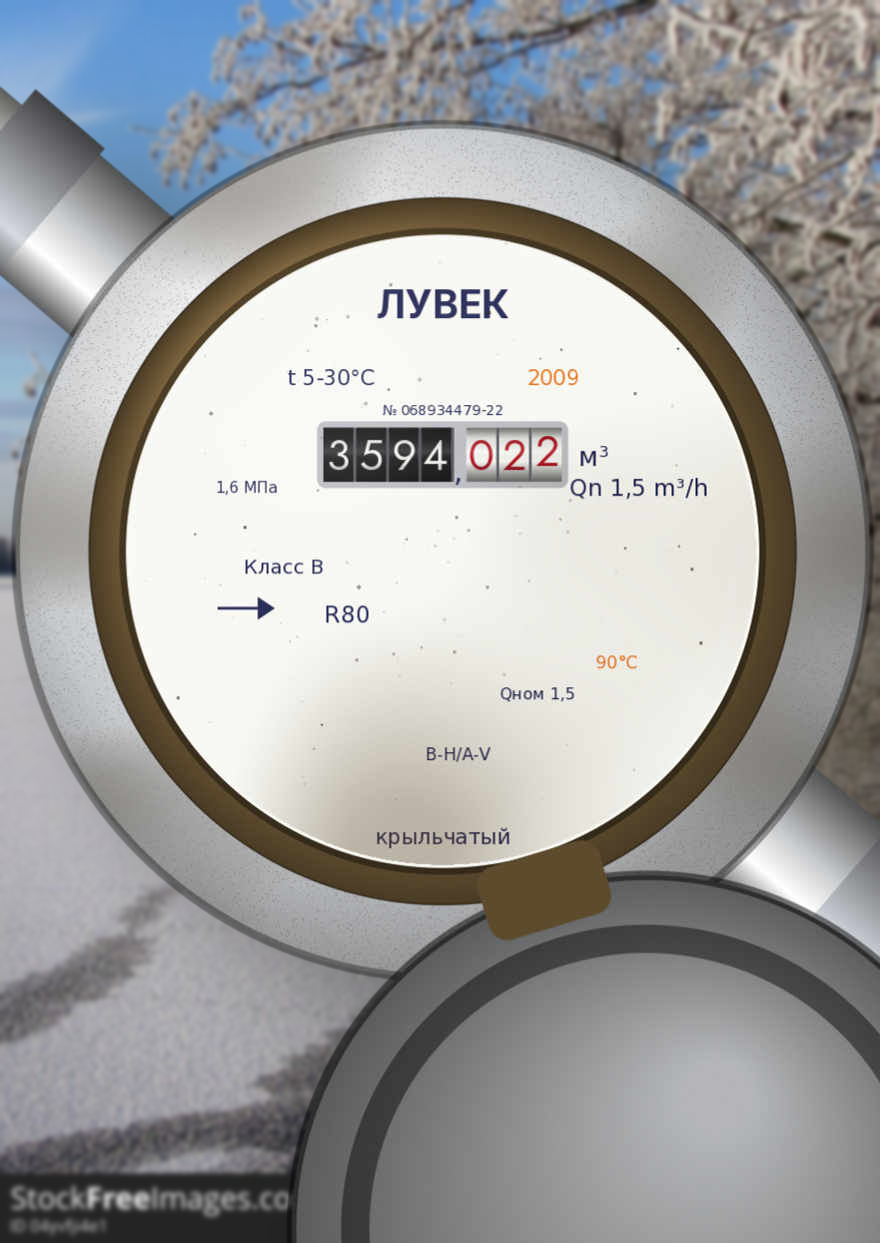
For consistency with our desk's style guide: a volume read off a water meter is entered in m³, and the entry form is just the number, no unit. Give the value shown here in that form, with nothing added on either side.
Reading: 3594.022
